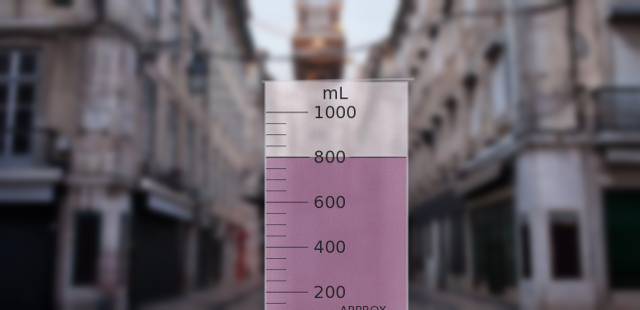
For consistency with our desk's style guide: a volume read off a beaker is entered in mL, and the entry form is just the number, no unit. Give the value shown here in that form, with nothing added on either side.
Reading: 800
